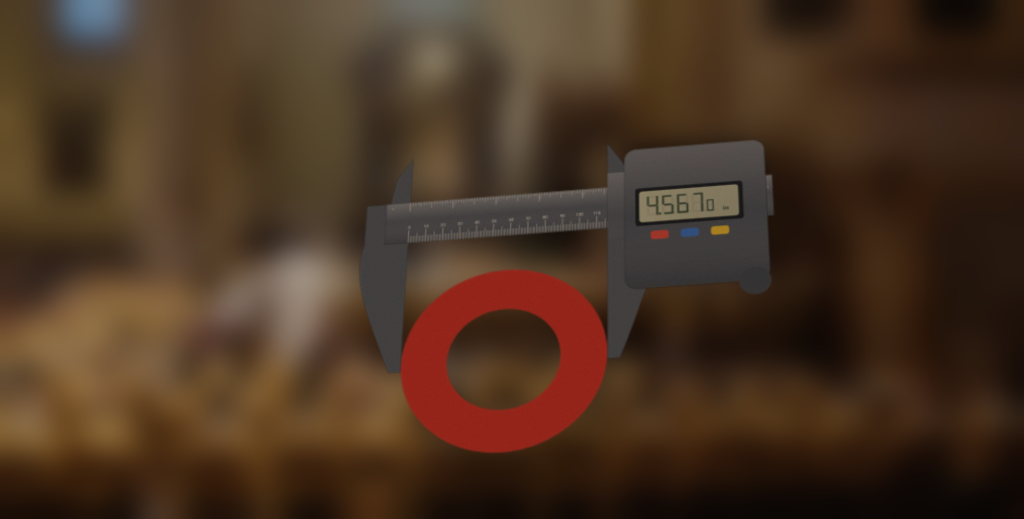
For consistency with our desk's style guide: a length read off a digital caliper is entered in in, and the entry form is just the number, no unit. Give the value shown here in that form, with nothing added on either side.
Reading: 4.5670
